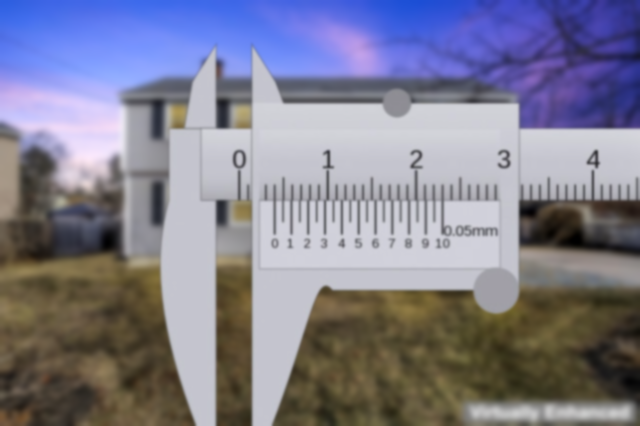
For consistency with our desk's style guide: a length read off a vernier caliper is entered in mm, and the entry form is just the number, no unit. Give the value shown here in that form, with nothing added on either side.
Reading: 4.0
